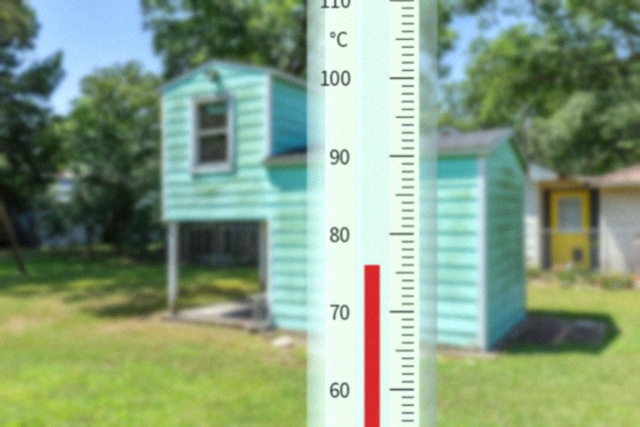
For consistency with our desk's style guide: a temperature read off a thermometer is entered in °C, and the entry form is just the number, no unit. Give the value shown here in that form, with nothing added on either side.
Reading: 76
